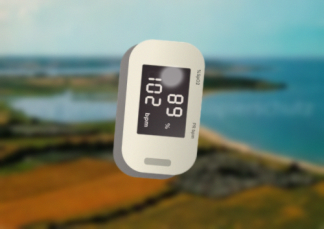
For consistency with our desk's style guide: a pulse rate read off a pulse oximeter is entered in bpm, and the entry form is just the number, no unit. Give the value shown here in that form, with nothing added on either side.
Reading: 102
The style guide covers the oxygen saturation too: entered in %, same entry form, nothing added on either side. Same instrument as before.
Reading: 89
